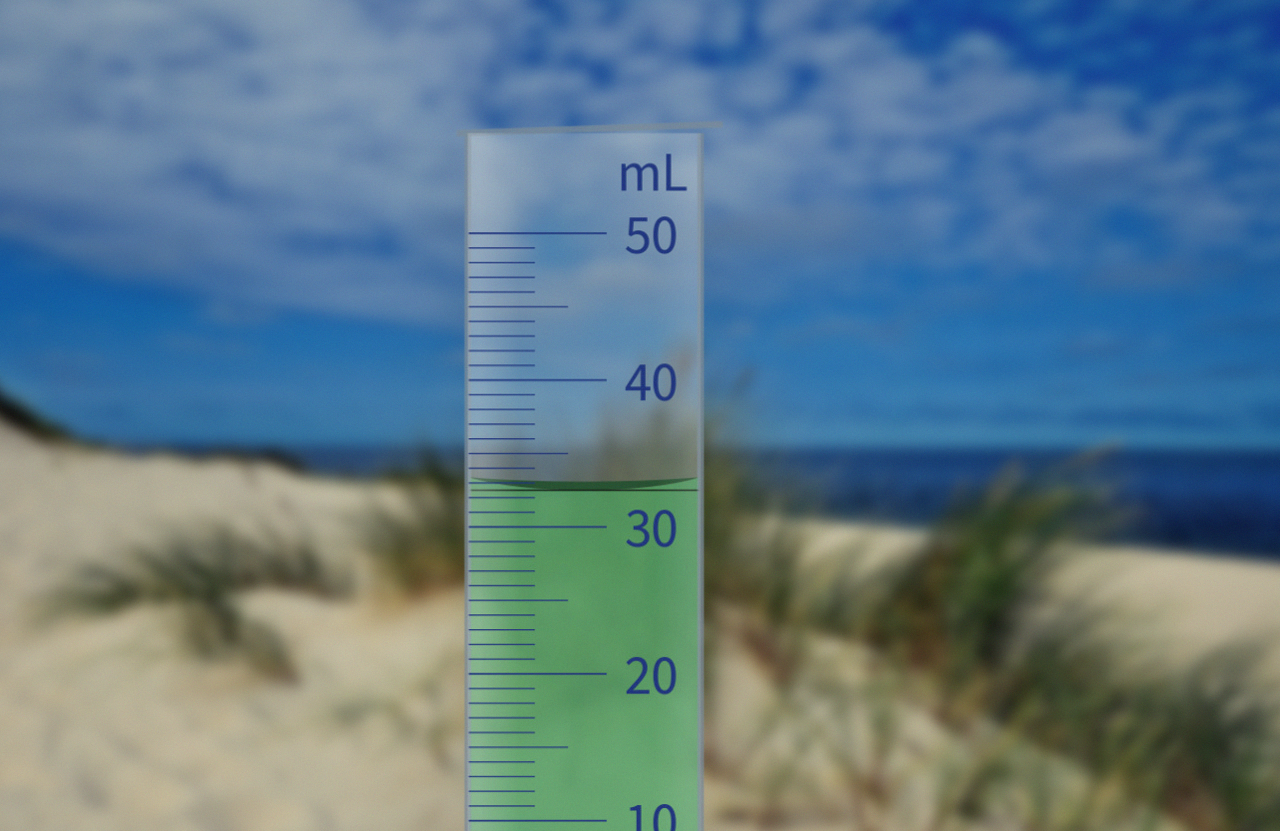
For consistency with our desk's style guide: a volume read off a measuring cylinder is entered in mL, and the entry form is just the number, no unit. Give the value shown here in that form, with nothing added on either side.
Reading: 32.5
